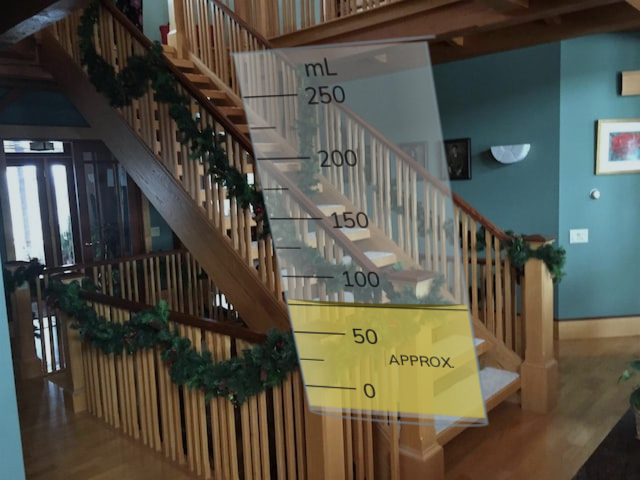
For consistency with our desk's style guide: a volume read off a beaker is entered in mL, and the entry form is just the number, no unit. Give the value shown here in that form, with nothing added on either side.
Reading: 75
